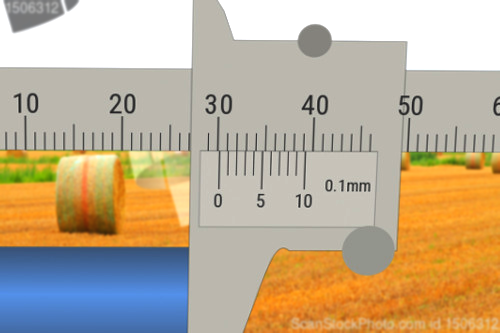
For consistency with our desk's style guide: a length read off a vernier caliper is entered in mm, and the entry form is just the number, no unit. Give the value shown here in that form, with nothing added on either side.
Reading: 30.2
